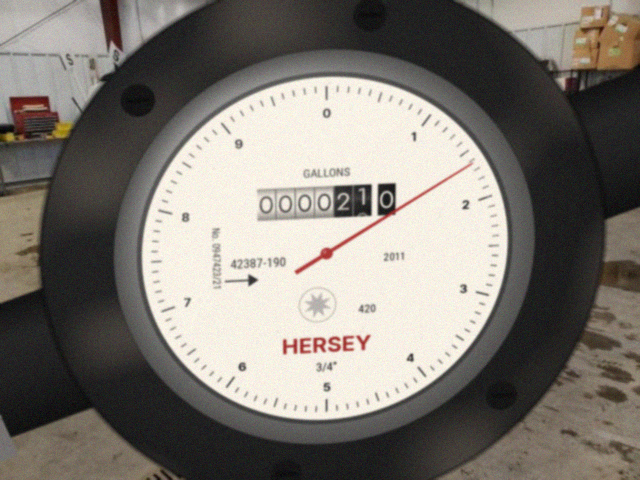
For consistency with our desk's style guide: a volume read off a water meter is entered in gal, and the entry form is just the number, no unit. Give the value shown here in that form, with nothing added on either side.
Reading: 211.6
